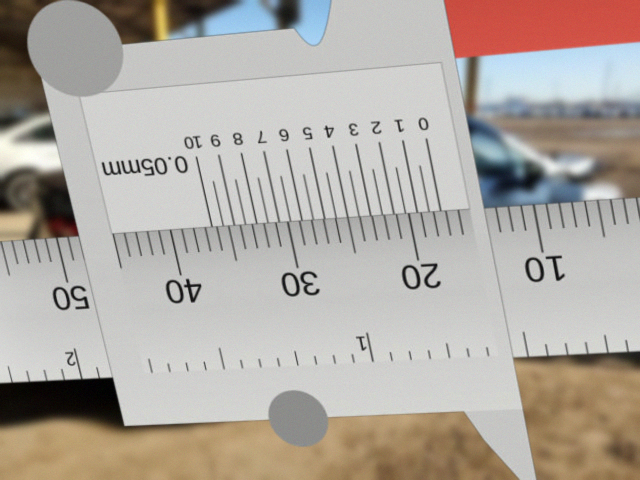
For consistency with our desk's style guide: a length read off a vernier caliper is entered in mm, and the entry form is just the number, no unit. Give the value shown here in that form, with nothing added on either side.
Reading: 17.4
